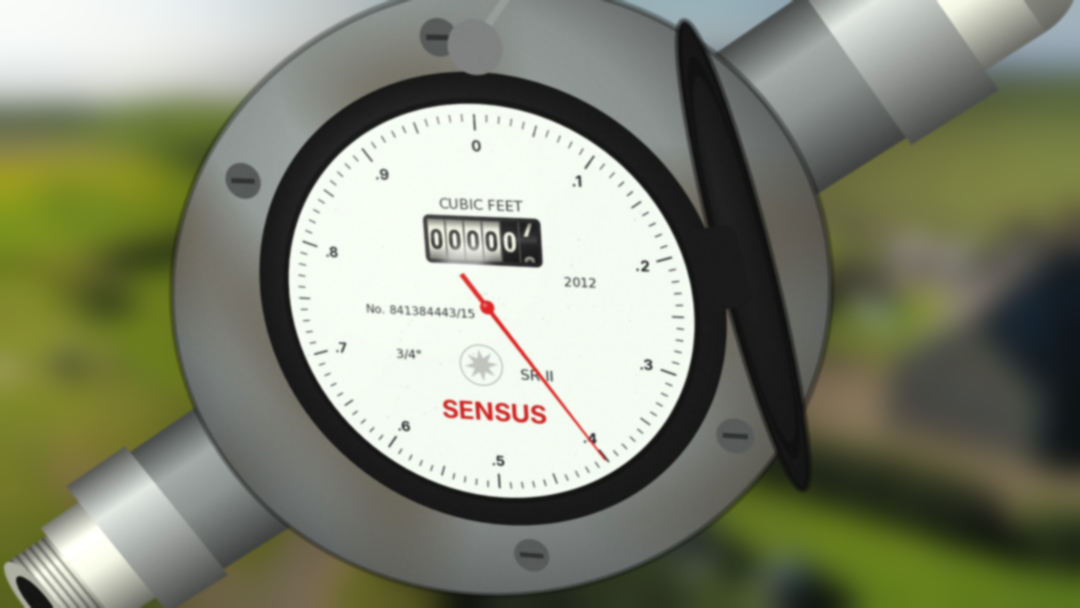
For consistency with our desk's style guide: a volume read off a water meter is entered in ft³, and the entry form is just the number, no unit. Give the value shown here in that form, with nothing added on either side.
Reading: 7.40
